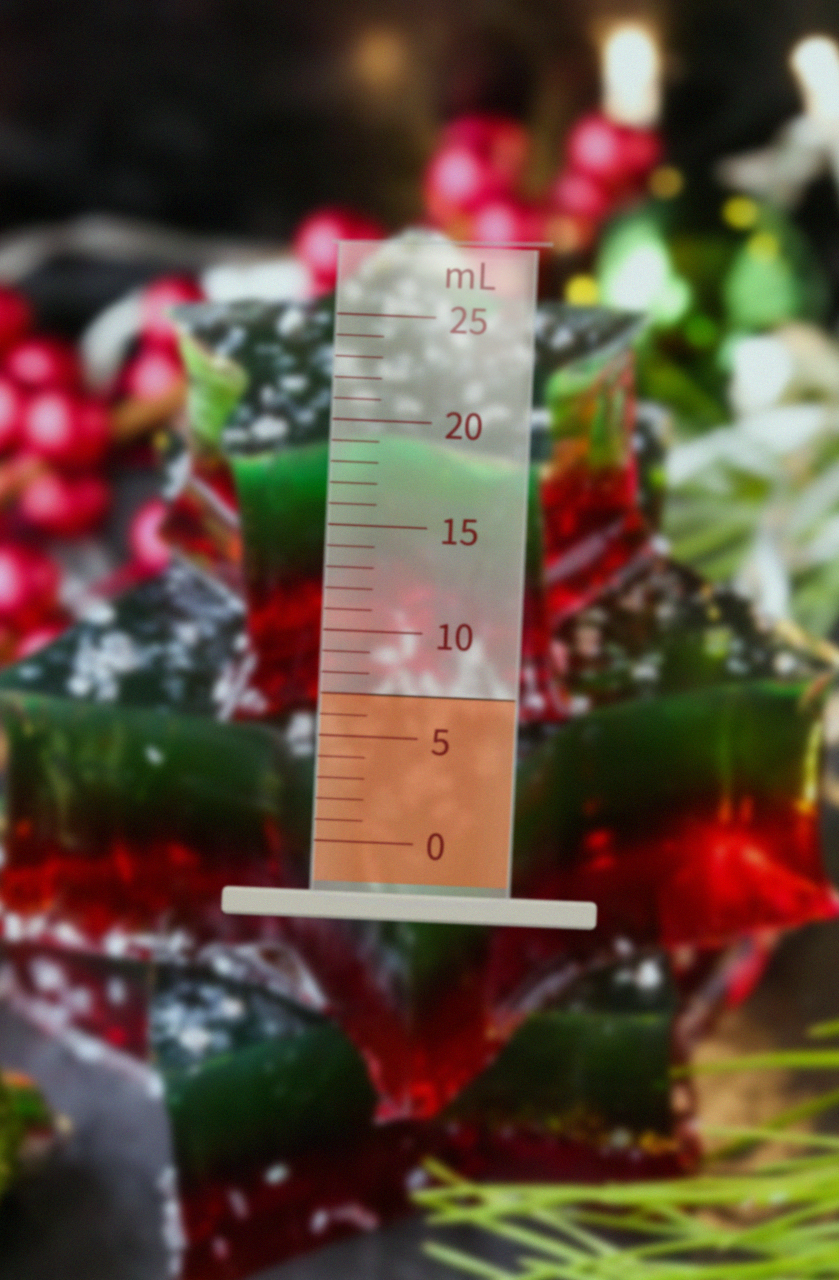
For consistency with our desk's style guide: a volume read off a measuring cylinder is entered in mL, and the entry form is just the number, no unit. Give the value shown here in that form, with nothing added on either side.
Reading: 7
